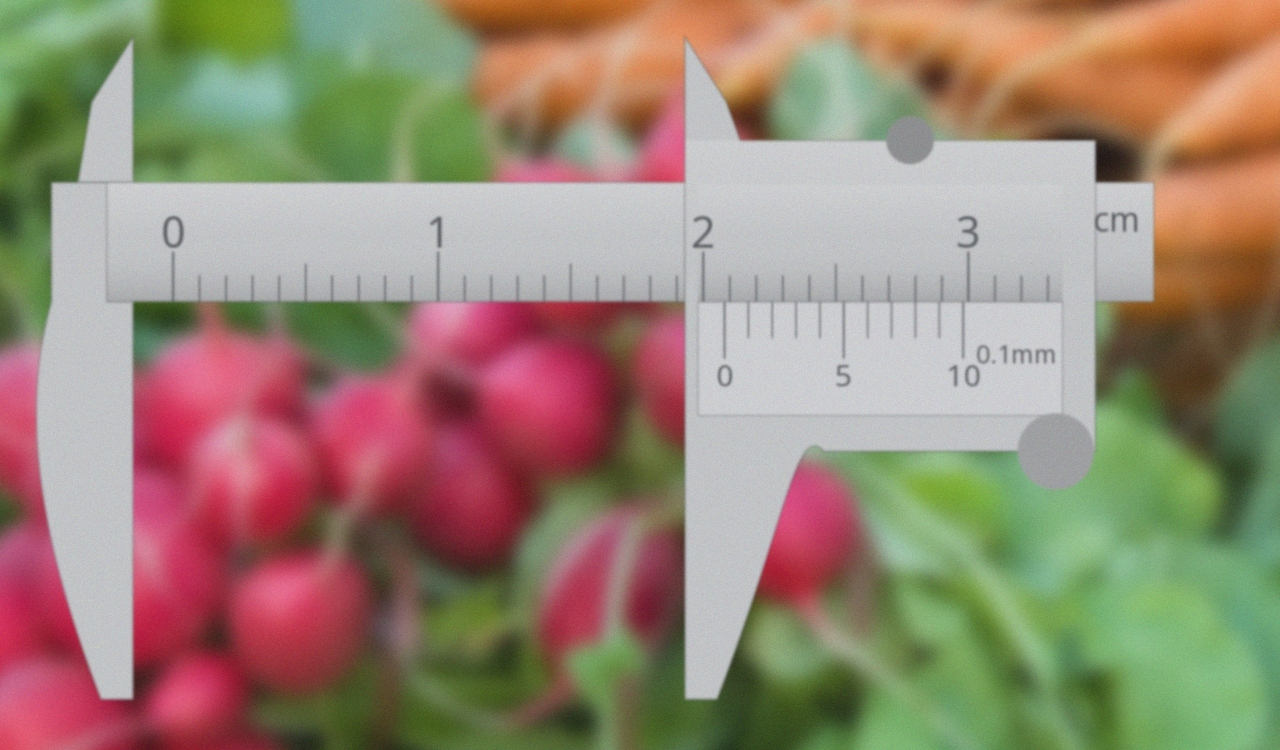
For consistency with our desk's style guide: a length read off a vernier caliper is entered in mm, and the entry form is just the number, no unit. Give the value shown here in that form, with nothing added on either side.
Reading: 20.8
